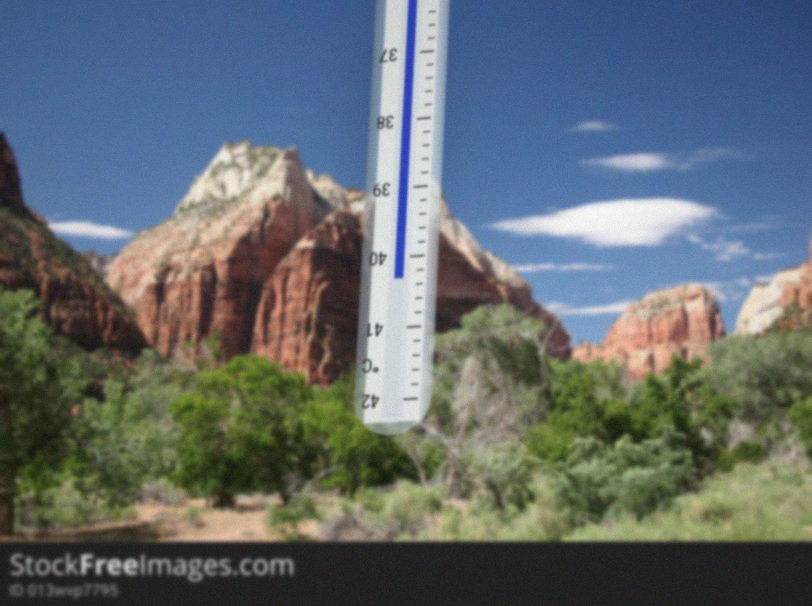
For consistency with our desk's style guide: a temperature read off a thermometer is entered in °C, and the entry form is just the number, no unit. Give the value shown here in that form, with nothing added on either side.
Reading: 40.3
